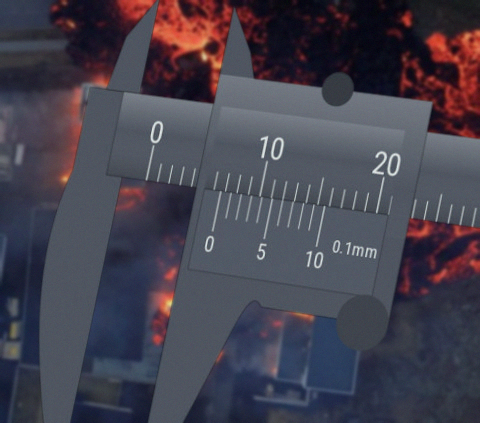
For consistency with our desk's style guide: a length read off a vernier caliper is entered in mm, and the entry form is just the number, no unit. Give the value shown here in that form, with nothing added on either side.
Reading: 6.6
